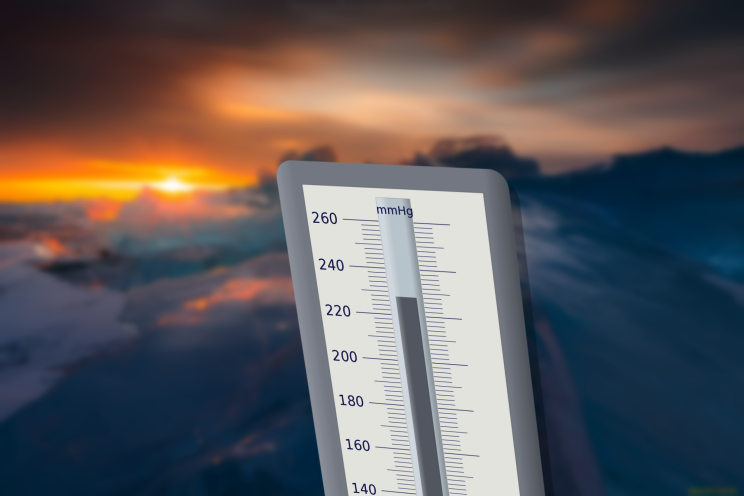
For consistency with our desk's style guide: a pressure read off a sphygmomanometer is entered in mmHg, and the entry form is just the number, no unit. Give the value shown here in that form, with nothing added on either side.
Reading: 228
